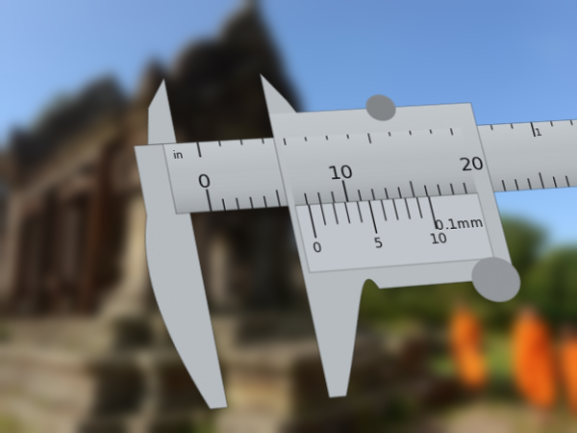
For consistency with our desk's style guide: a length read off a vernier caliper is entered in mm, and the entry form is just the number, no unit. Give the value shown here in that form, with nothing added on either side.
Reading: 7.1
